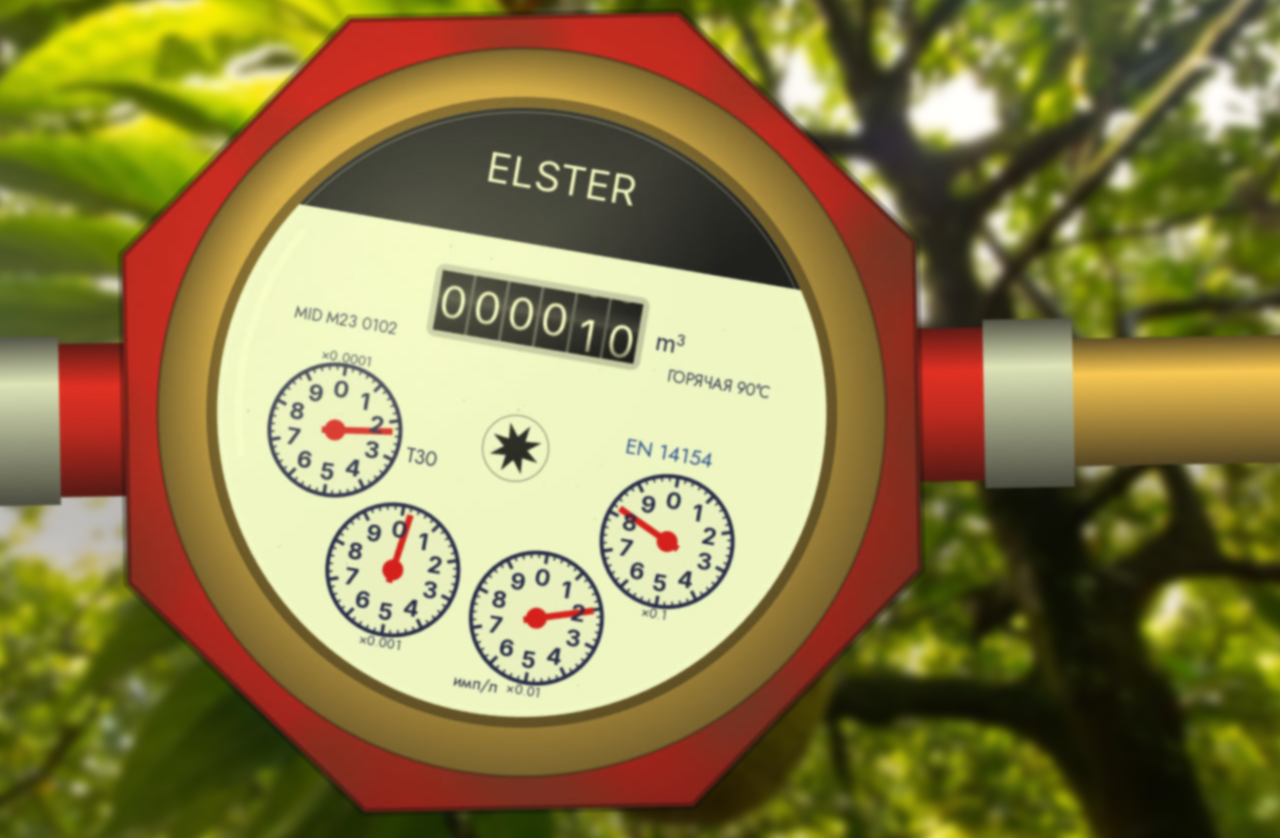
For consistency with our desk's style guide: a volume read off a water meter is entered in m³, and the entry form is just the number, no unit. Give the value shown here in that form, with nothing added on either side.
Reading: 9.8202
